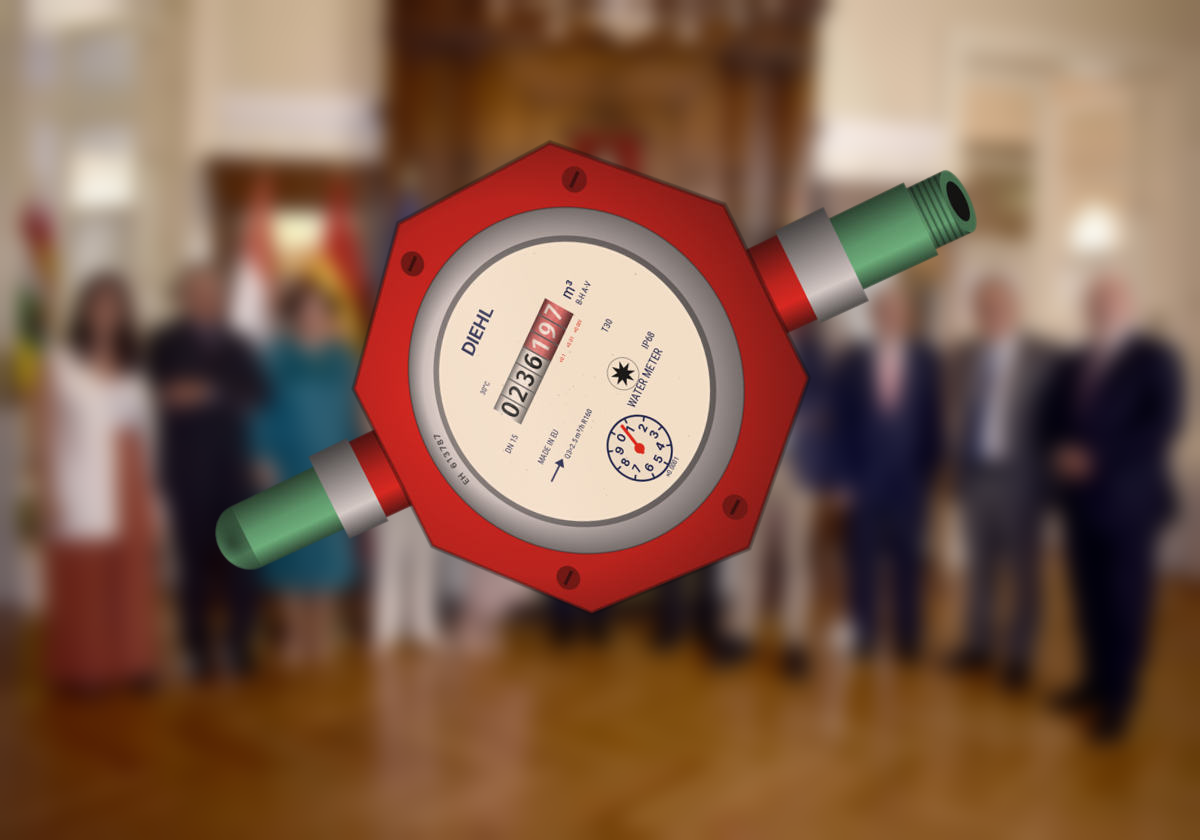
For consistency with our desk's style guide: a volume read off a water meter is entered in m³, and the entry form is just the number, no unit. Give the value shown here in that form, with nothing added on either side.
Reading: 236.1970
